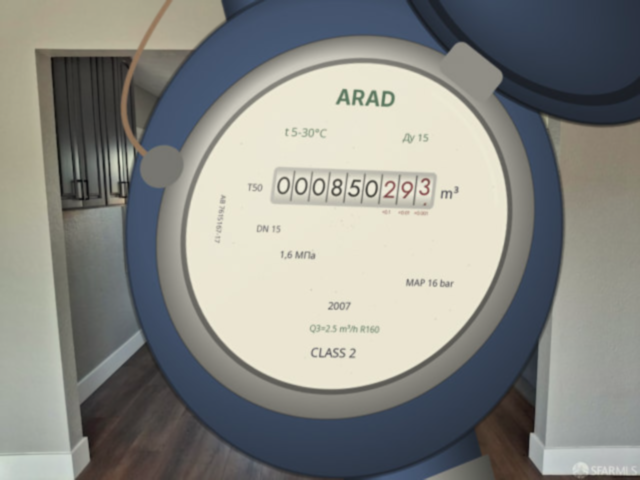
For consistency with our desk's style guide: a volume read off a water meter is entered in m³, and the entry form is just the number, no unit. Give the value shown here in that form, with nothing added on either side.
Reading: 850.293
